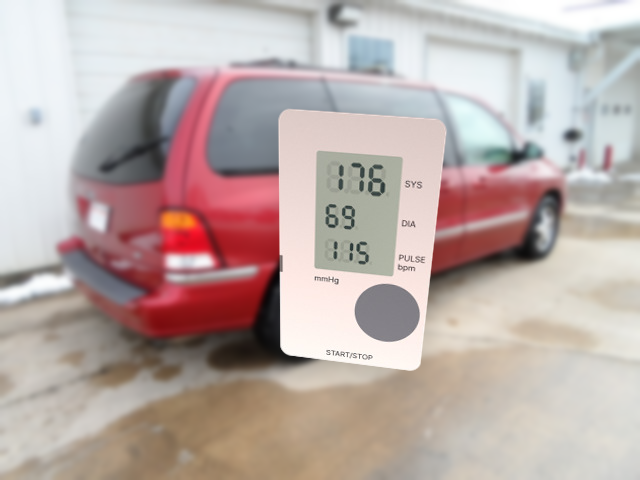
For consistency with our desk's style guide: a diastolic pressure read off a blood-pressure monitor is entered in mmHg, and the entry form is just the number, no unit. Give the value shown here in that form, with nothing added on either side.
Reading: 69
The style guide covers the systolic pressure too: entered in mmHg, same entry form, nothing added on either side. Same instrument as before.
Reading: 176
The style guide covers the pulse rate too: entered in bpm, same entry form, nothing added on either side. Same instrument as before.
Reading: 115
